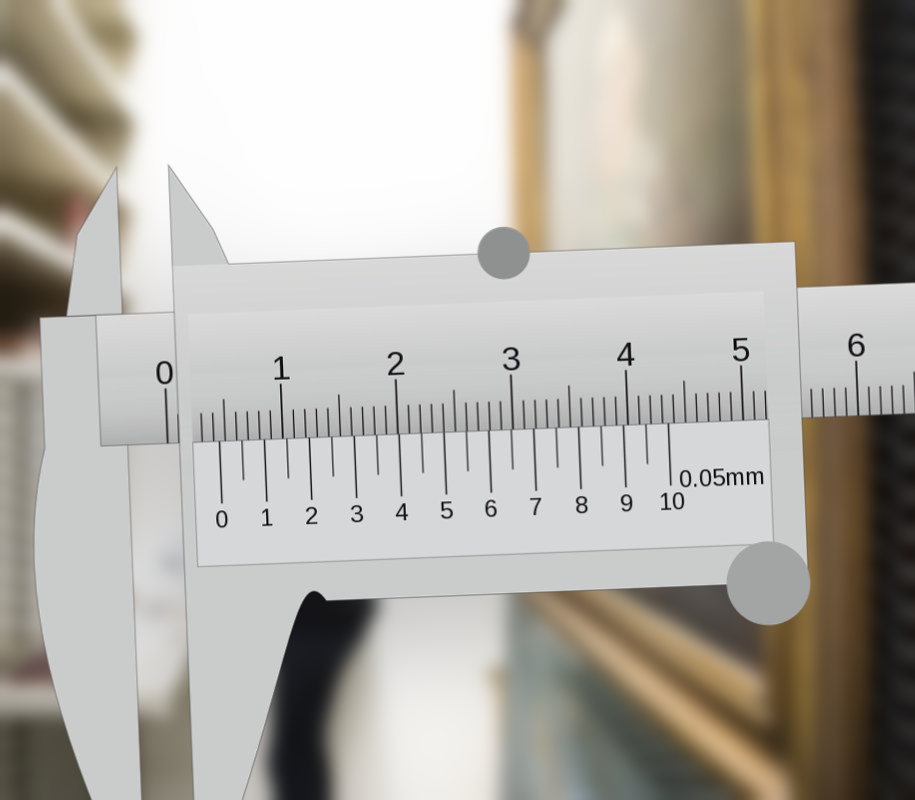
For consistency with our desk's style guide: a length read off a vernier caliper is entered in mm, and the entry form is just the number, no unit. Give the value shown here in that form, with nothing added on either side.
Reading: 4.5
